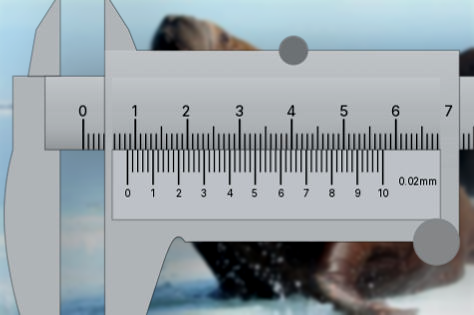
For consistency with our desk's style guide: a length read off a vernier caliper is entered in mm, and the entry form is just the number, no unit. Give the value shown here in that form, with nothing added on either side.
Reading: 8.5
